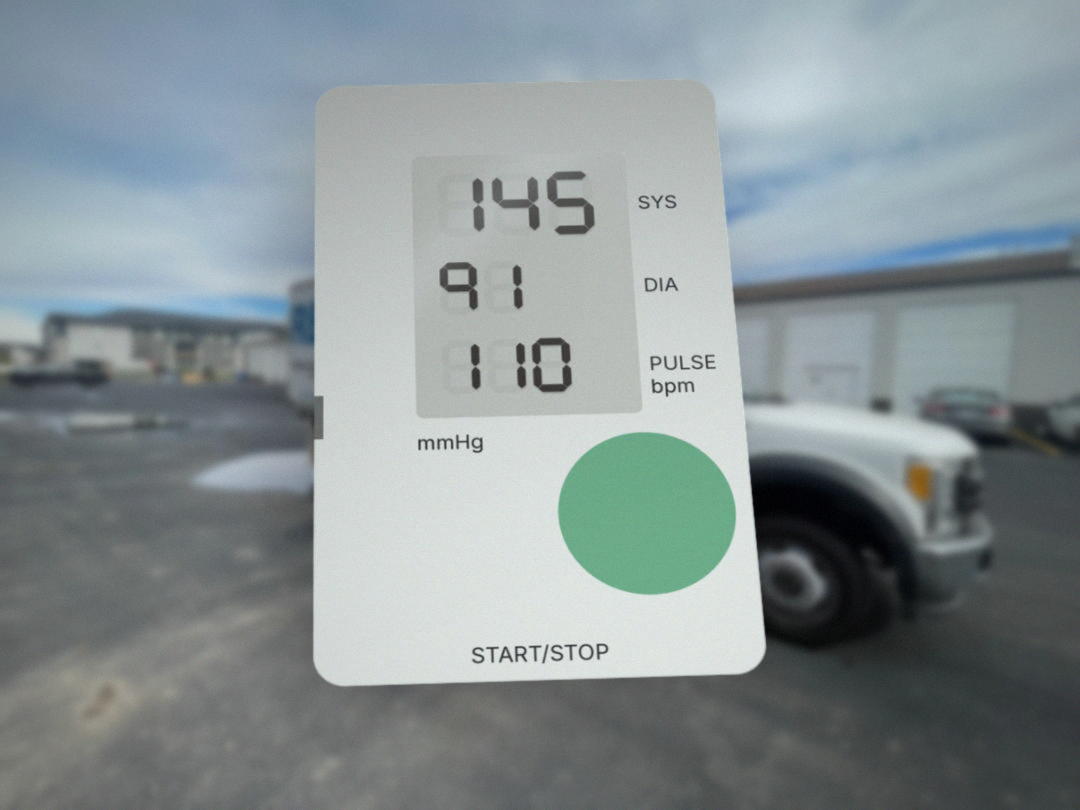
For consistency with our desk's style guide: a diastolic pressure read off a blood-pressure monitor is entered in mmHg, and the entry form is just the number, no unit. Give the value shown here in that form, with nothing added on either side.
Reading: 91
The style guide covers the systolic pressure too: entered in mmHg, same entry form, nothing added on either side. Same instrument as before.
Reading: 145
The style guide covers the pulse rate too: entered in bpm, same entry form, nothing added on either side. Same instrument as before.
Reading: 110
